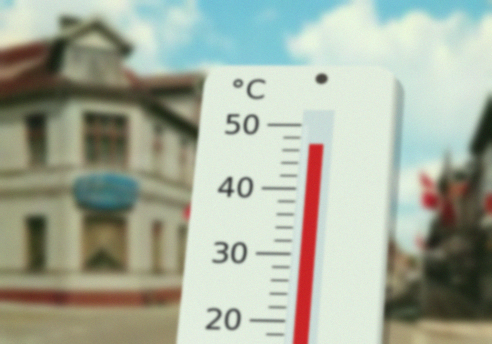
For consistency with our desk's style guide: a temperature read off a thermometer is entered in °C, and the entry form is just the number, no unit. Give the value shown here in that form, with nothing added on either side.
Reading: 47
